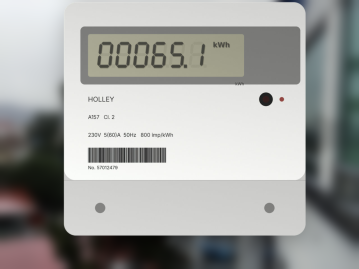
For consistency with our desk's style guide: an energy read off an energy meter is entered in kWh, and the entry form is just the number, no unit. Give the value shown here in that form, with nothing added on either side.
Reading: 65.1
